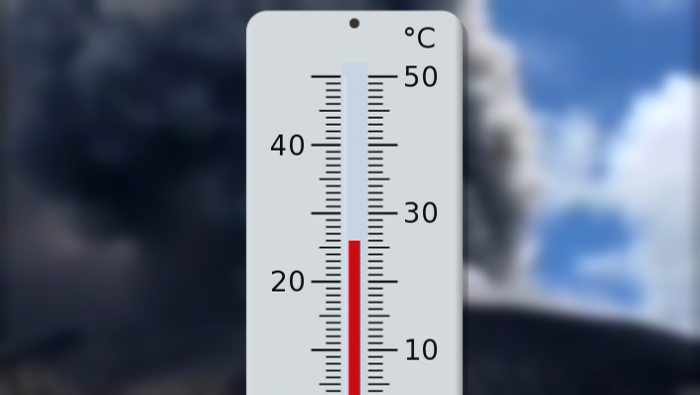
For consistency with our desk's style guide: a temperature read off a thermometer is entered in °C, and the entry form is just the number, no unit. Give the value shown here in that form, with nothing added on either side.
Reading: 26
